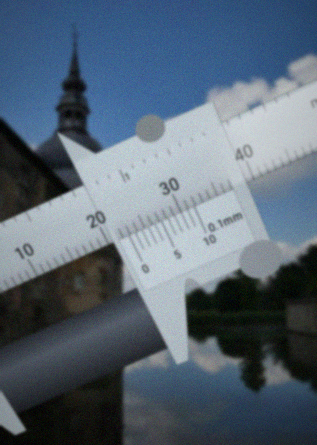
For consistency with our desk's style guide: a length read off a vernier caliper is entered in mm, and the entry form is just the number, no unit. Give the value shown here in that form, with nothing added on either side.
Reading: 22.8
